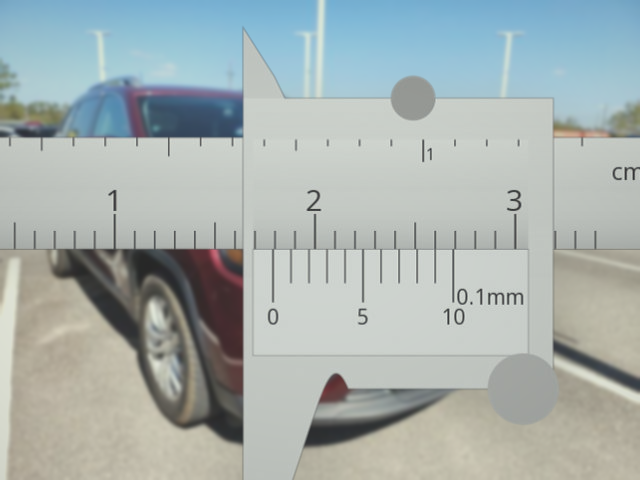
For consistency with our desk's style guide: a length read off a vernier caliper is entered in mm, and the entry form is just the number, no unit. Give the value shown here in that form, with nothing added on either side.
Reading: 17.9
